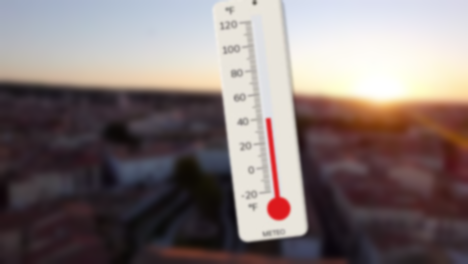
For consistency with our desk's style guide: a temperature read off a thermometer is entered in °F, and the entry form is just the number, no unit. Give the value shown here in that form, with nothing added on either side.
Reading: 40
